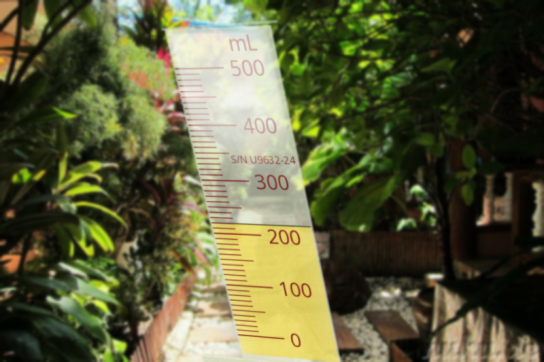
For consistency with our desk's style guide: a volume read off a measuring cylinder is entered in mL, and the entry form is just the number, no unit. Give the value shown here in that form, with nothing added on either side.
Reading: 220
